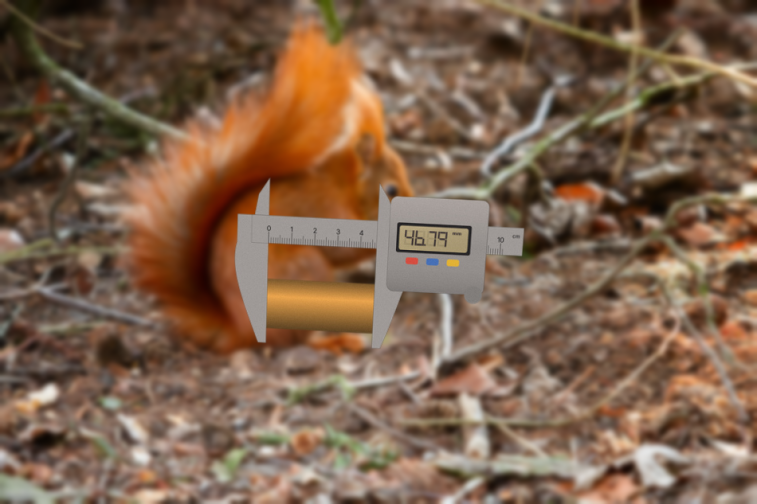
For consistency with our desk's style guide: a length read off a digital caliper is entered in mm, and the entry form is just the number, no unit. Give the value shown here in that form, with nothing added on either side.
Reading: 46.79
